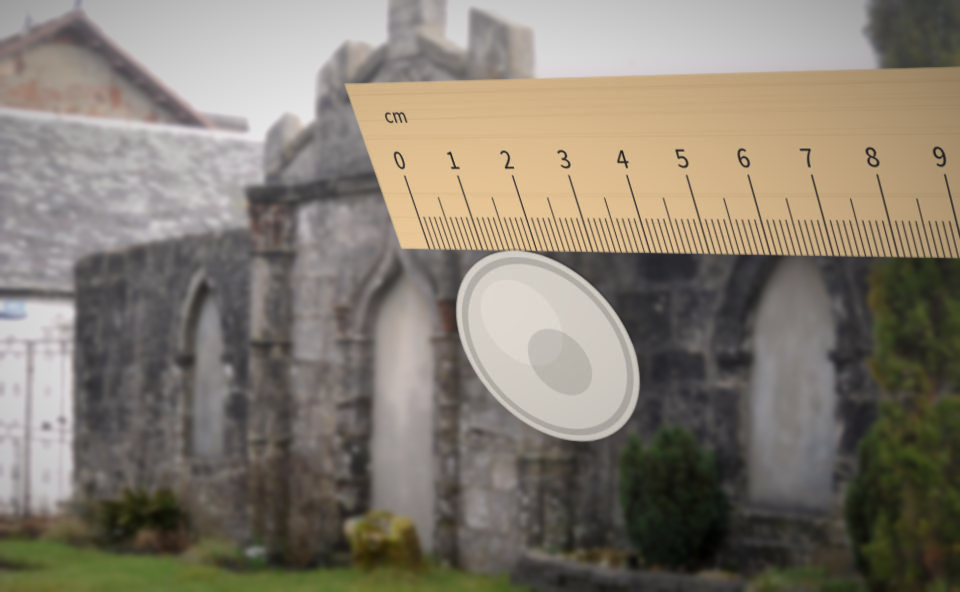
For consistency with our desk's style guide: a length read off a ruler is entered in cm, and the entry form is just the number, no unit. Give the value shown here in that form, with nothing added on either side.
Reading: 3.2
